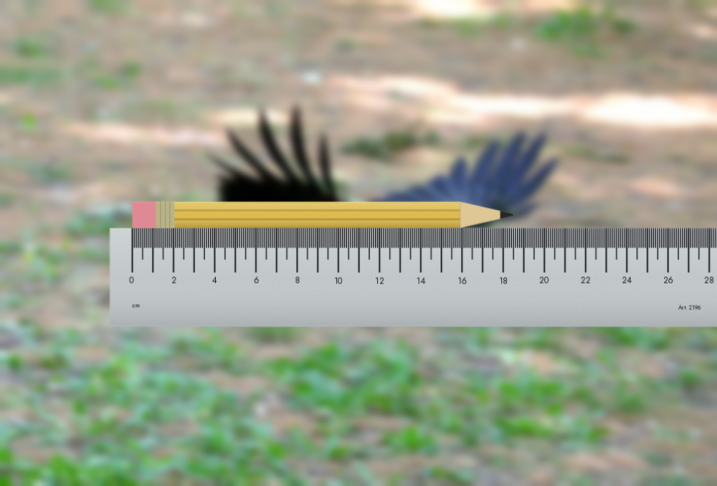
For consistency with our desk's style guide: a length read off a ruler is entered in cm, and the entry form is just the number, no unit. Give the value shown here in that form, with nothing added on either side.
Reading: 18.5
